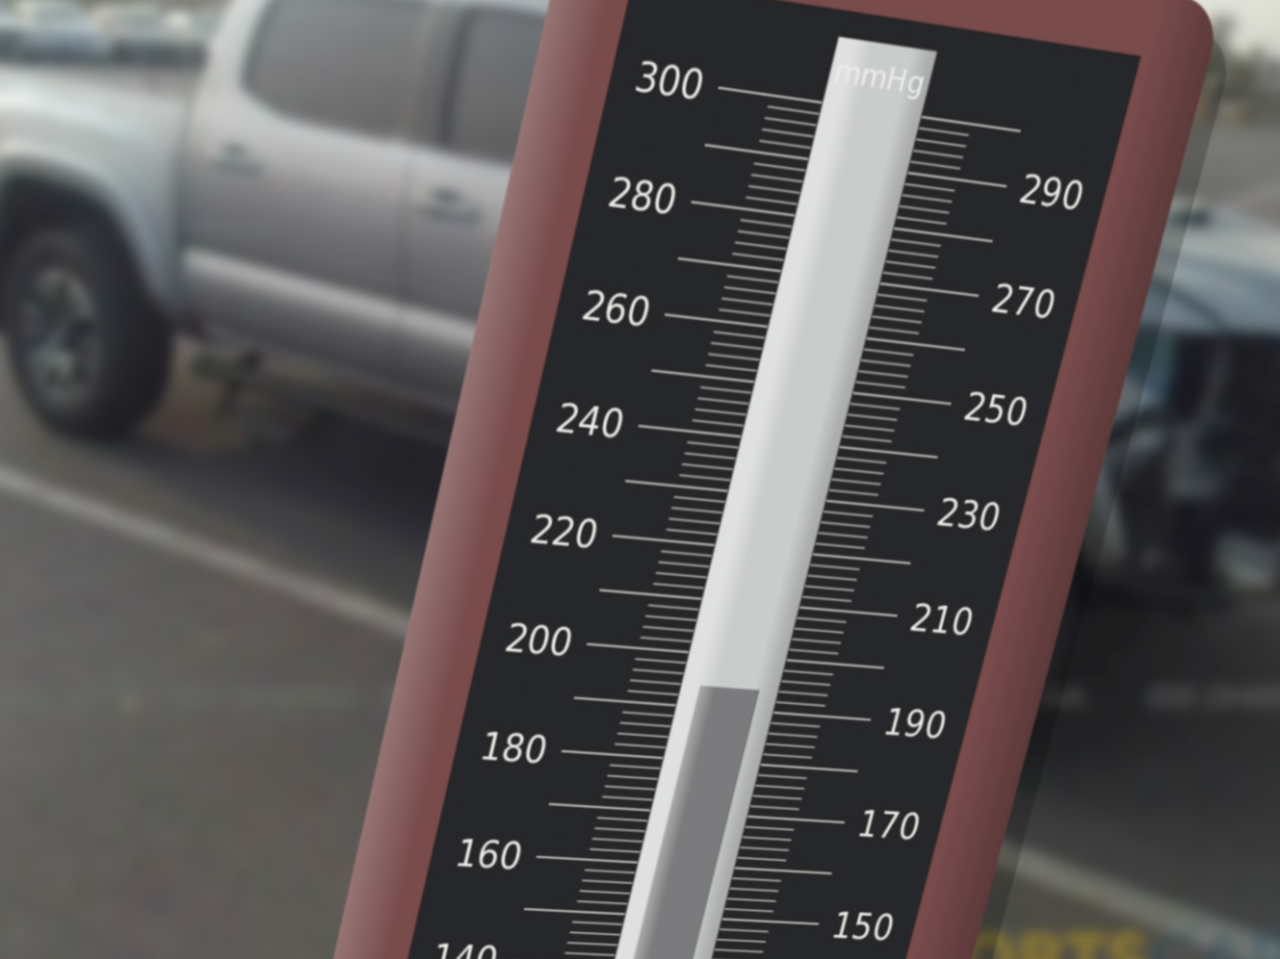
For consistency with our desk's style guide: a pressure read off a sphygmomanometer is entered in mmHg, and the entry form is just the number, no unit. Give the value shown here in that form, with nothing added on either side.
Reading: 194
